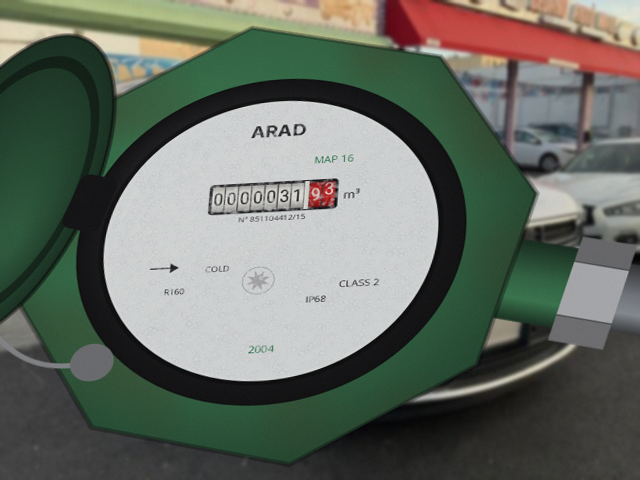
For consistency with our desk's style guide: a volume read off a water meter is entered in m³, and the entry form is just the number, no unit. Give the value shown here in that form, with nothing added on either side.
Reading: 31.93
